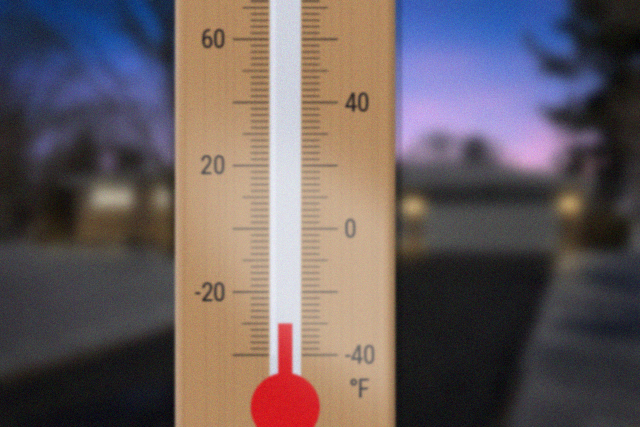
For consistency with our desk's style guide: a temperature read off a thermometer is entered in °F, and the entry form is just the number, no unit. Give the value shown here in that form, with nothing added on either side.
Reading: -30
